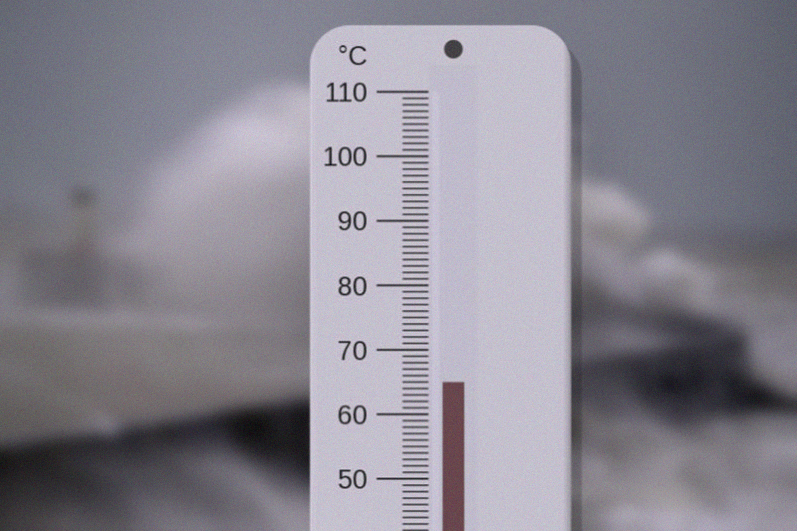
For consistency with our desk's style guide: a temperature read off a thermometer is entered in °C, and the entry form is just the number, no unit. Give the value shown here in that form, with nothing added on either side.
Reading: 65
